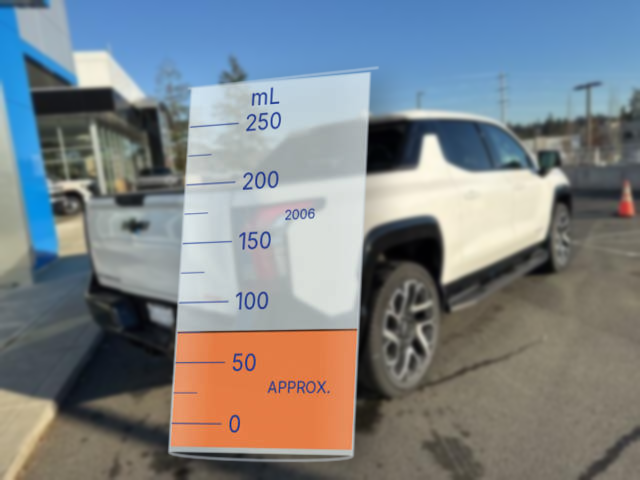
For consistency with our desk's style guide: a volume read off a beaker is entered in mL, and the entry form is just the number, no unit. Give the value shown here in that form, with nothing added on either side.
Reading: 75
